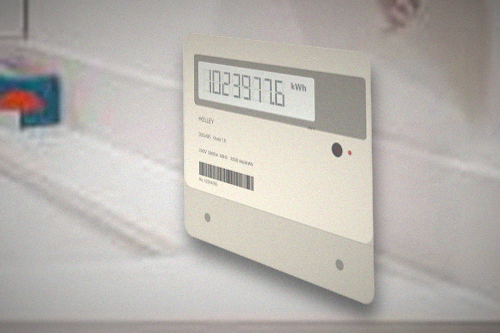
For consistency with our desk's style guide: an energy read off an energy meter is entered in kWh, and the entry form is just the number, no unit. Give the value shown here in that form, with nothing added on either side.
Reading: 1023977.6
